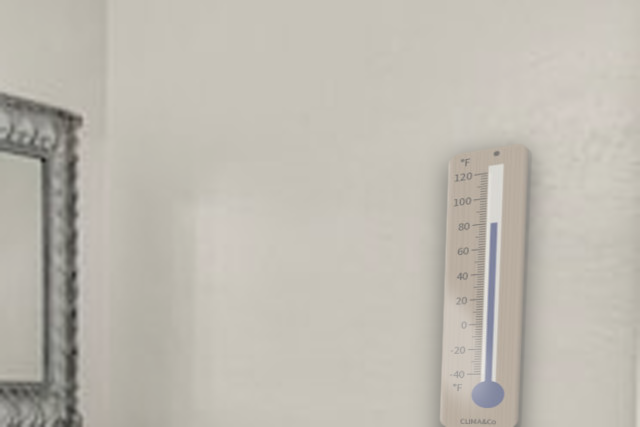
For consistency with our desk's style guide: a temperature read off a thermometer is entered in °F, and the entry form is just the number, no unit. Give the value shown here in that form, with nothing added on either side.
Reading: 80
